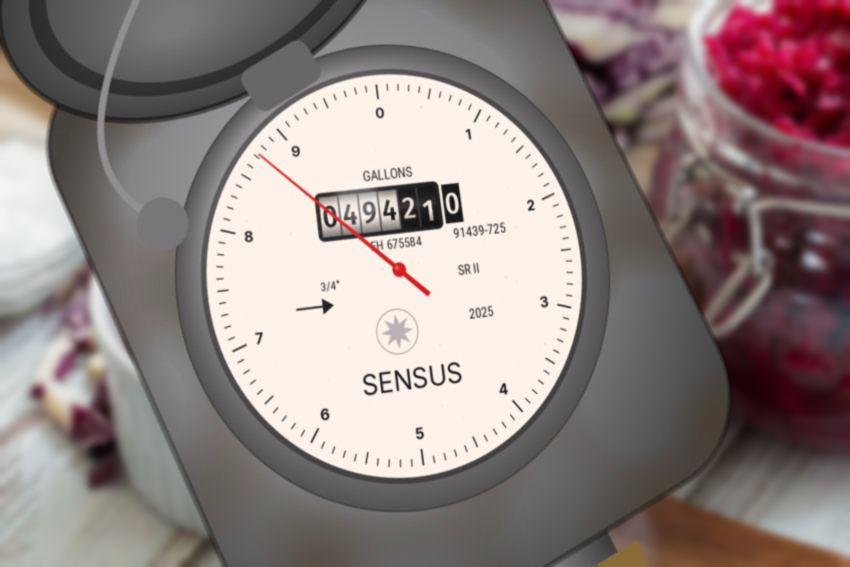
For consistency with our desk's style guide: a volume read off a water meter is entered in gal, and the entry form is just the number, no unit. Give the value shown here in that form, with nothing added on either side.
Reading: 494208.7
